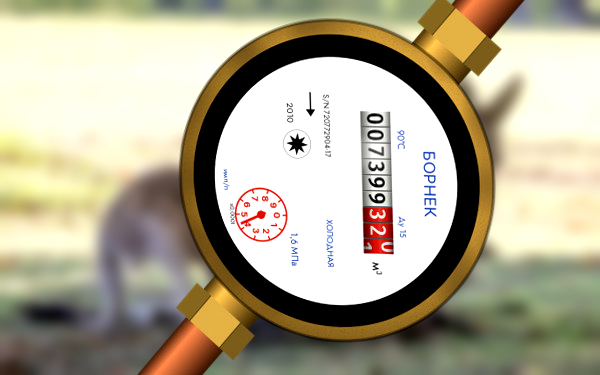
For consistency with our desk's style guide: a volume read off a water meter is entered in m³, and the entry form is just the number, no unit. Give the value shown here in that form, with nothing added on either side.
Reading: 7399.3204
